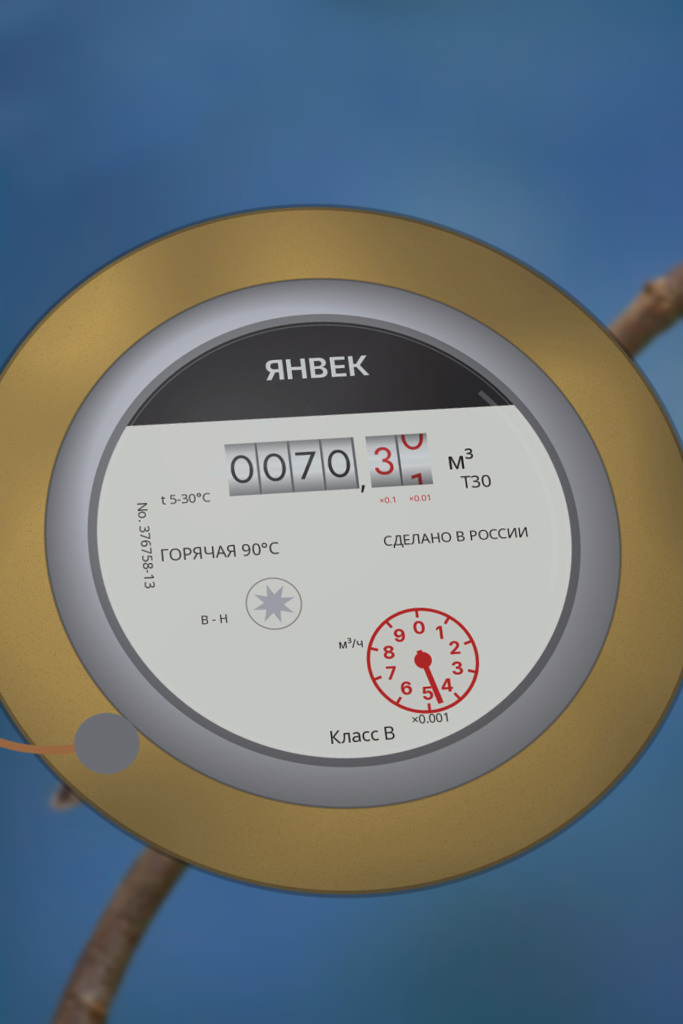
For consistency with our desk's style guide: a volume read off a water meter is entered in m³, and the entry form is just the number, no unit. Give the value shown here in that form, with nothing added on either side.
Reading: 70.304
